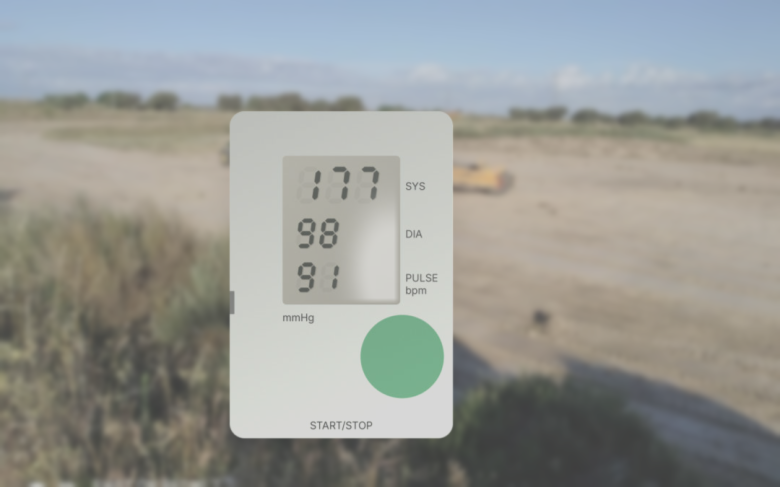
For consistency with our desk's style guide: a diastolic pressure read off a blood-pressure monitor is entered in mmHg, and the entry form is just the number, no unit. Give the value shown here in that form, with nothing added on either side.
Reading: 98
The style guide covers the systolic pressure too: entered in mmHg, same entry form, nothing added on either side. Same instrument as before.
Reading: 177
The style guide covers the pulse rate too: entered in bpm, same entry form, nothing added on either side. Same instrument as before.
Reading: 91
